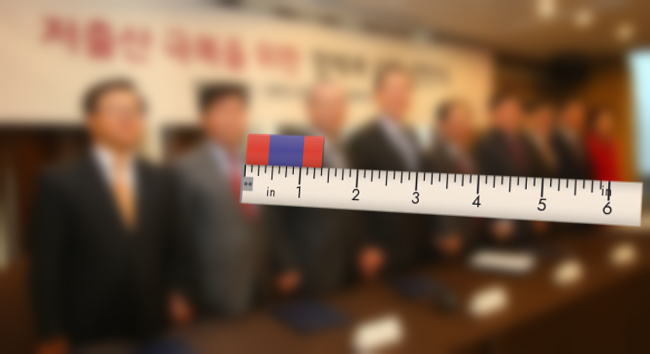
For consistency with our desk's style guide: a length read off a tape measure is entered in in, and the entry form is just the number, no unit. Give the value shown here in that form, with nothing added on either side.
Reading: 1.375
